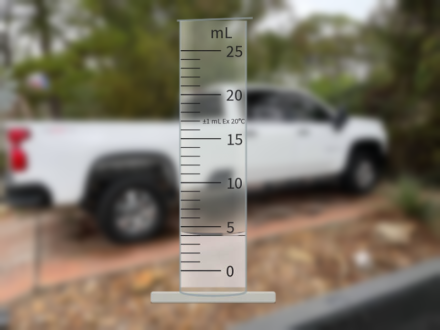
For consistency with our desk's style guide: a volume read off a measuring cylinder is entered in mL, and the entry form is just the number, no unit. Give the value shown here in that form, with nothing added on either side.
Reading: 4
